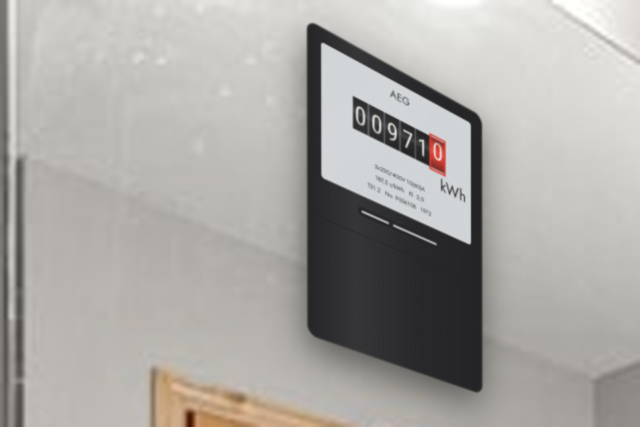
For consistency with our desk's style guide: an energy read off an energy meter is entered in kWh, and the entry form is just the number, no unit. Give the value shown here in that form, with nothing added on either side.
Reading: 971.0
